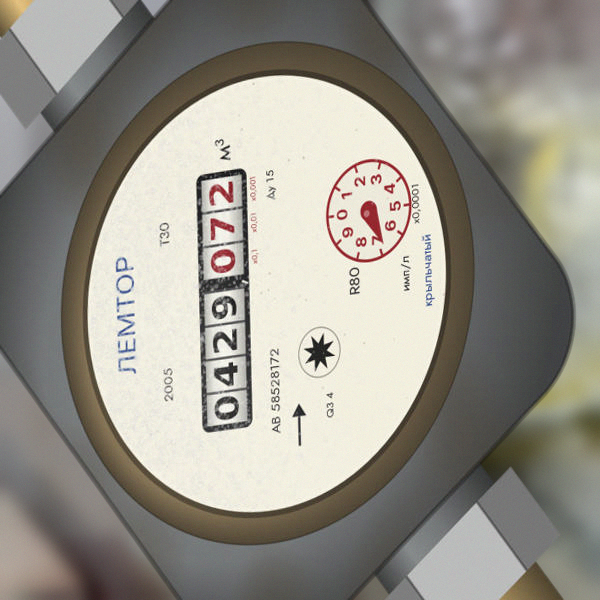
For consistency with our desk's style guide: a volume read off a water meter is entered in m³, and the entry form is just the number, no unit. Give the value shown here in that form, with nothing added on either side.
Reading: 429.0726
